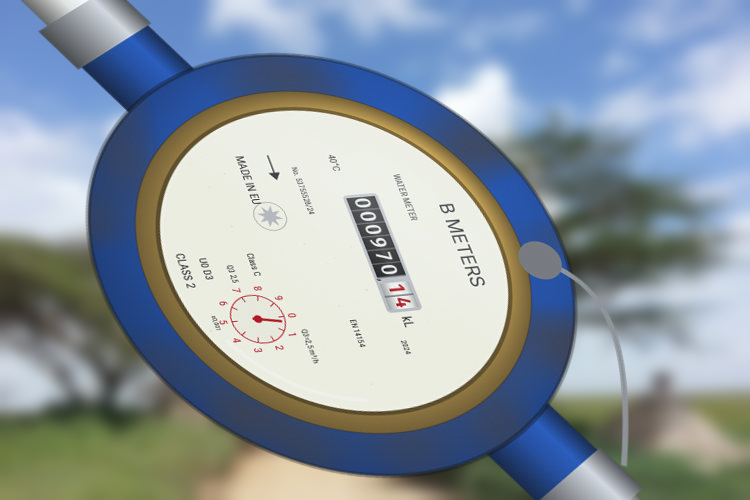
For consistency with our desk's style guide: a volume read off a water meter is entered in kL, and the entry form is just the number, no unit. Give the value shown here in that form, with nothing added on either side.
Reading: 970.140
